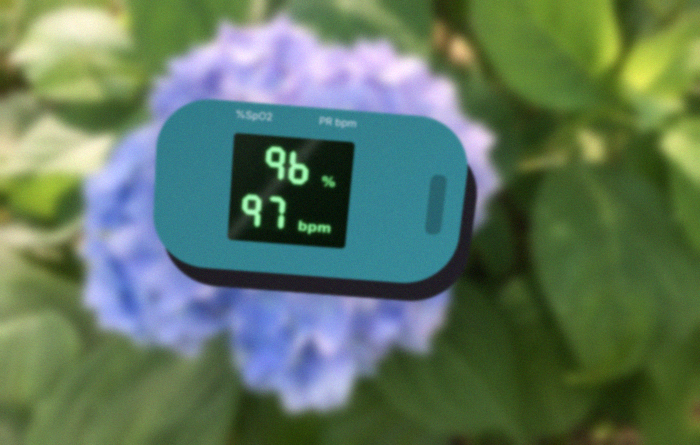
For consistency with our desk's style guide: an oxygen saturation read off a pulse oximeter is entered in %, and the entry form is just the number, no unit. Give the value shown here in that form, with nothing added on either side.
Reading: 96
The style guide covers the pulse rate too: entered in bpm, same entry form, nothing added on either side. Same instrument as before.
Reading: 97
